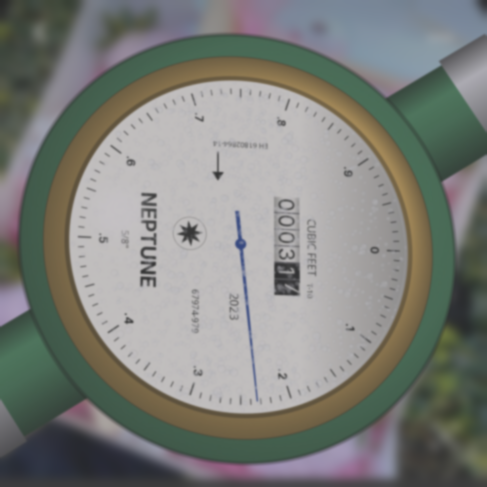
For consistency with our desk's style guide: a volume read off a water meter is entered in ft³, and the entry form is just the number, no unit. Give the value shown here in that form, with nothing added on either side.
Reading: 317.23
